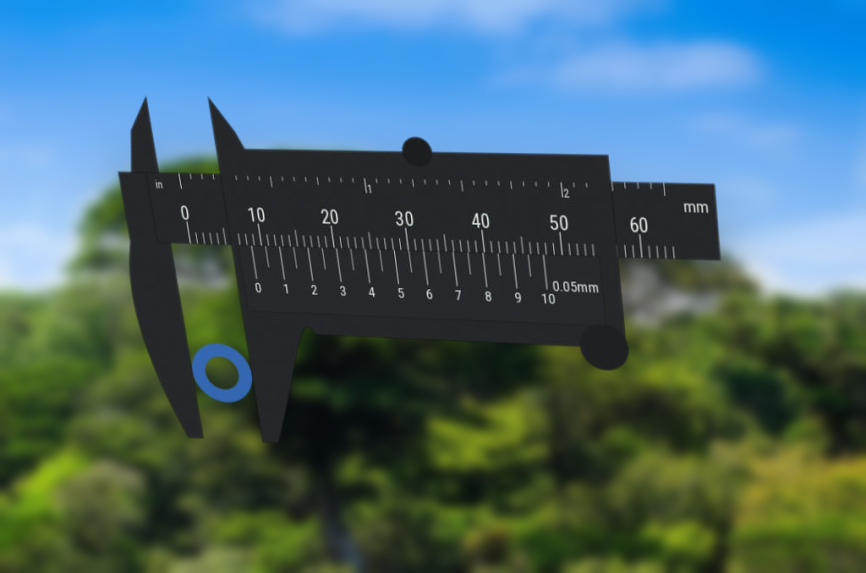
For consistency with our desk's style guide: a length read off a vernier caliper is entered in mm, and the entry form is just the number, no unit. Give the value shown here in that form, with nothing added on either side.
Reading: 8.6
